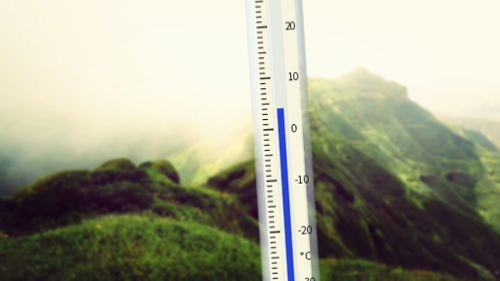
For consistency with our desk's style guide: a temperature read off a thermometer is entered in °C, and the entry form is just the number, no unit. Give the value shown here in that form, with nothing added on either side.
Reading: 4
